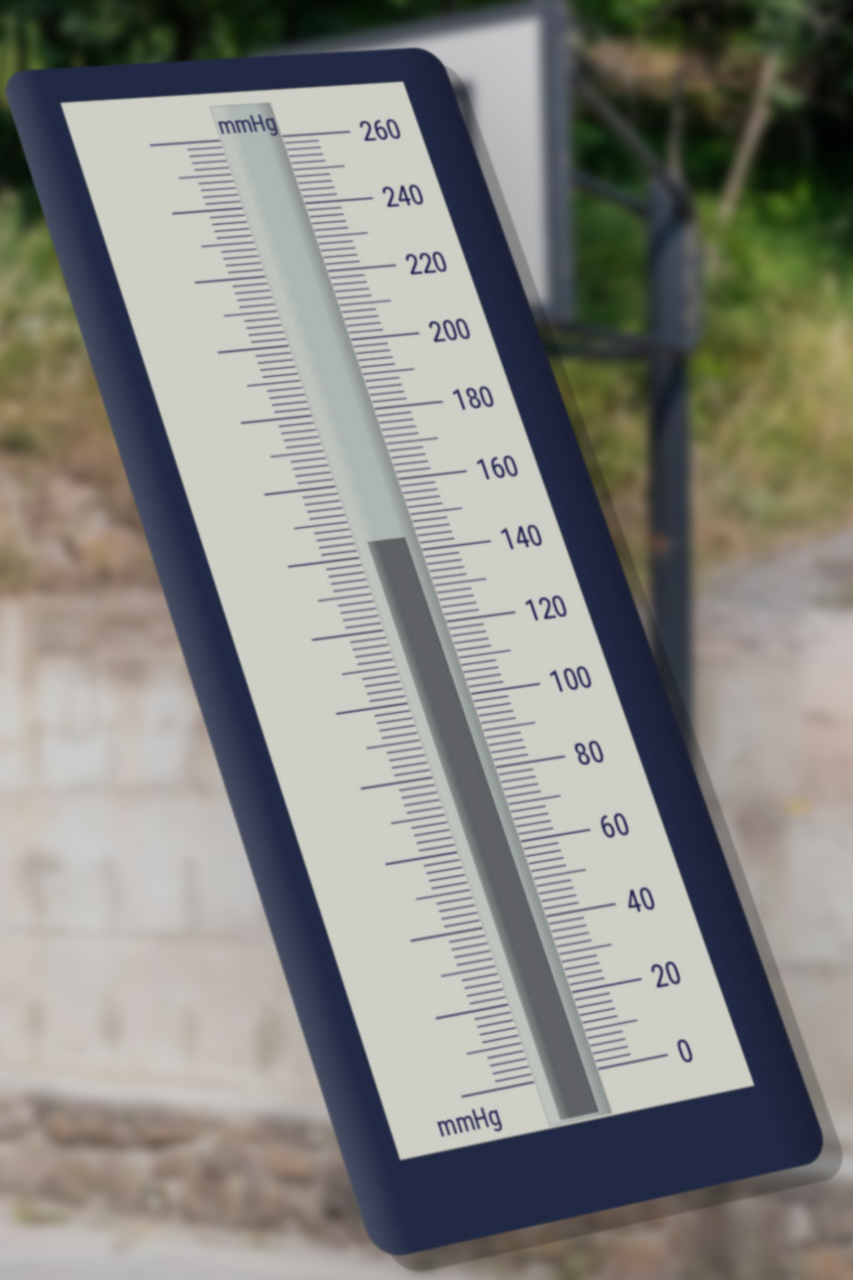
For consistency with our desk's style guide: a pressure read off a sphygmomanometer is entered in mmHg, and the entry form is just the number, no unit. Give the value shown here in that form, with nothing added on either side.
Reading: 144
